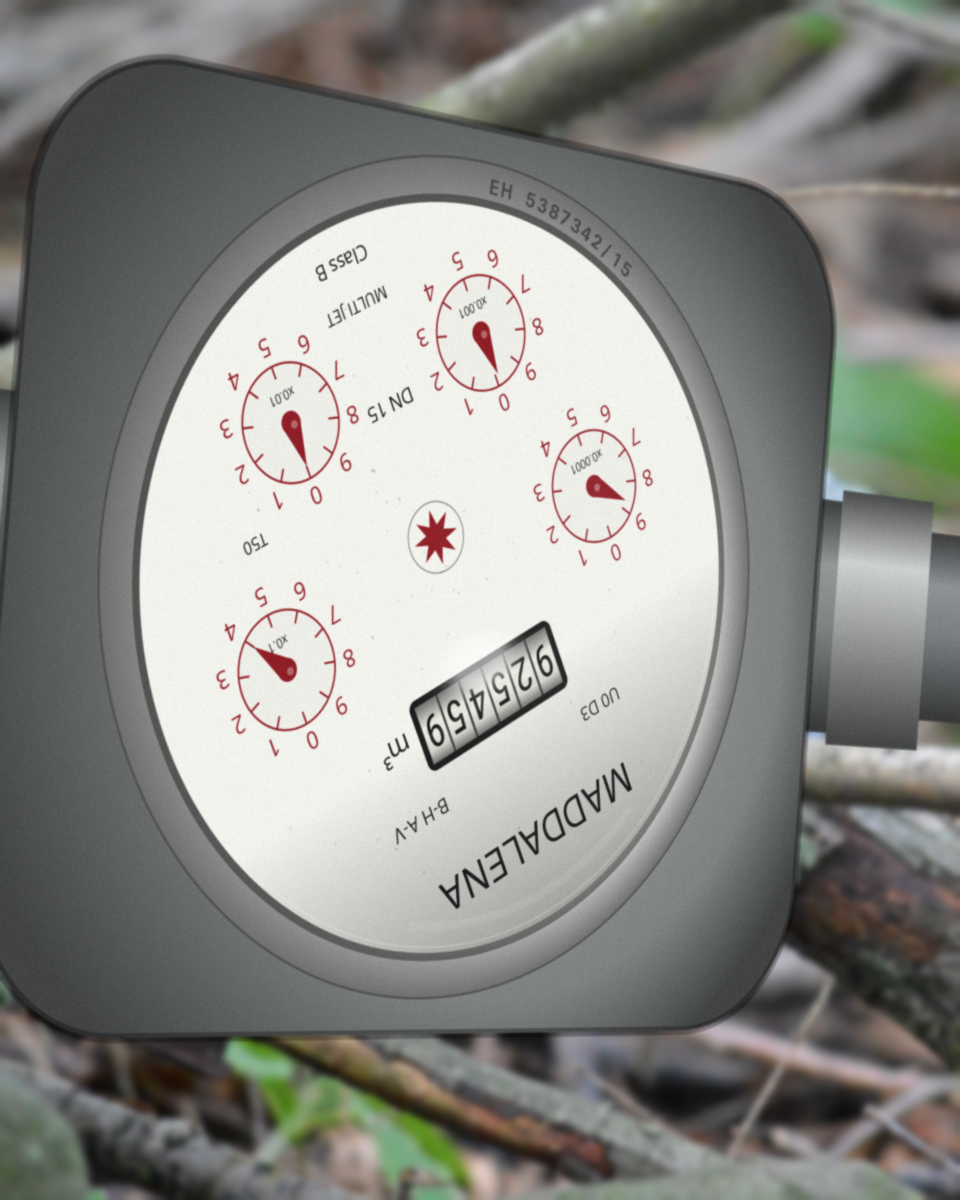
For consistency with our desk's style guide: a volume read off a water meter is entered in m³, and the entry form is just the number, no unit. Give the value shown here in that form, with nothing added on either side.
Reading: 925459.3998
